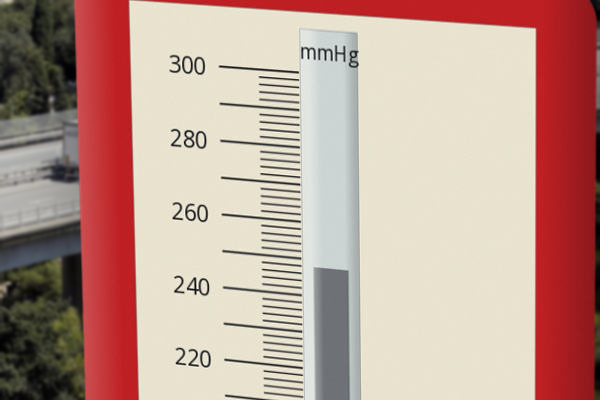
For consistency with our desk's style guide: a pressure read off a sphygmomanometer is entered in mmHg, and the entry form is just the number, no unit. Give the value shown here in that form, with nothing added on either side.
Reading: 248
